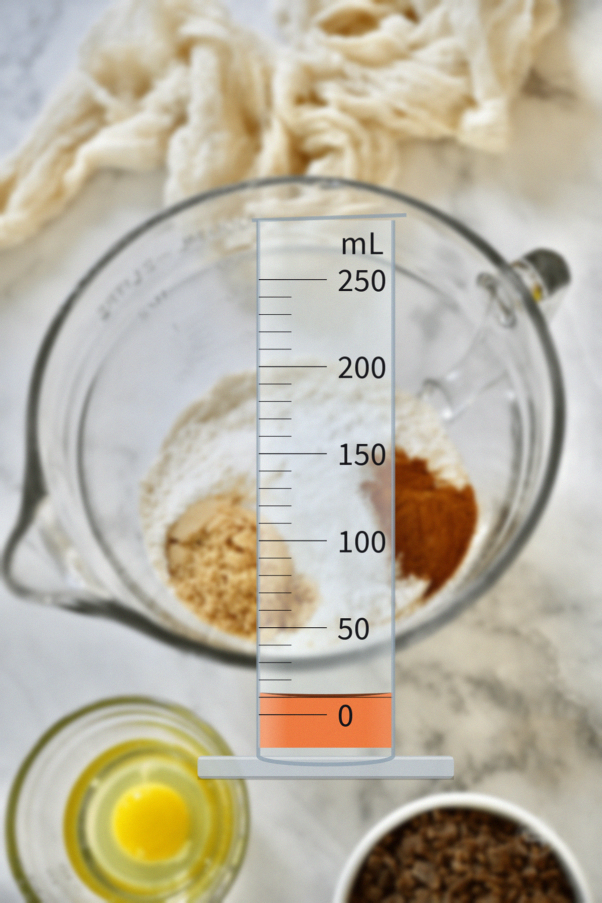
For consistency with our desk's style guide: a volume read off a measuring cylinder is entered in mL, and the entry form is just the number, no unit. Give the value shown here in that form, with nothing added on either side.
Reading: 10
